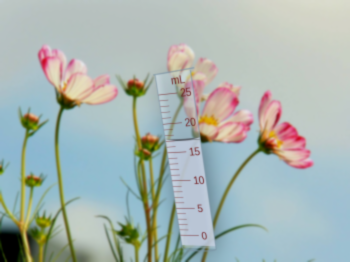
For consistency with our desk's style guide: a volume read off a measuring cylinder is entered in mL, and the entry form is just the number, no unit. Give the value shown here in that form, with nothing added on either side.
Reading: 17
